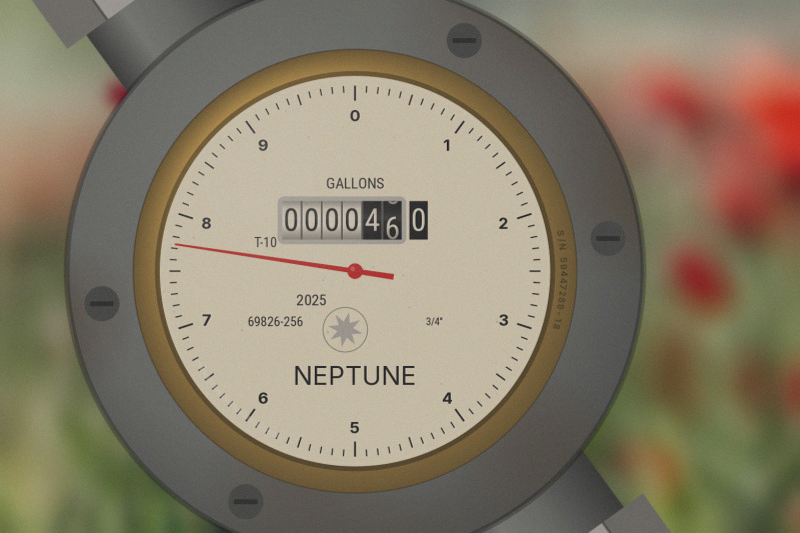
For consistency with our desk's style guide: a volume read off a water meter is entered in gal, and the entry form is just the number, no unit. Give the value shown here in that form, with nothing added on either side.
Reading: 457.7
